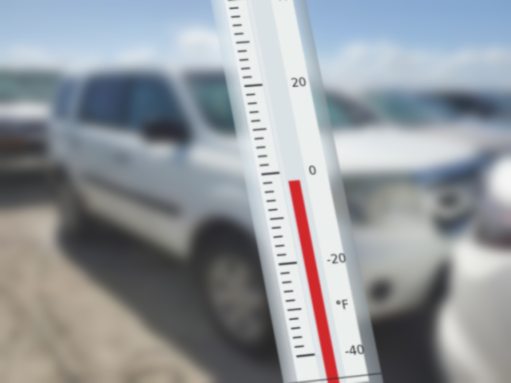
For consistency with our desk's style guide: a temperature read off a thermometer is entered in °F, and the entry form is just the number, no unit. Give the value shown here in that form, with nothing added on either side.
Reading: -2
